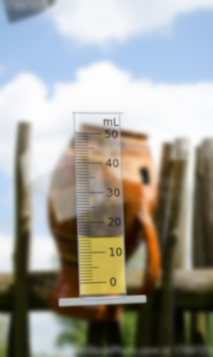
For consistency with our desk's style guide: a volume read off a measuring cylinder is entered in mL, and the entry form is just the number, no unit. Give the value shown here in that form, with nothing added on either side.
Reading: 15
